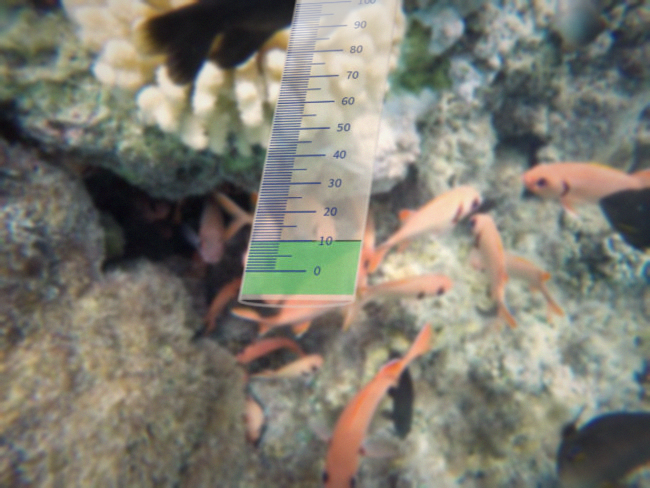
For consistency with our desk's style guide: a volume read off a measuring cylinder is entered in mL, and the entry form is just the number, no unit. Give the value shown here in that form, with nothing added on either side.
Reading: 10
